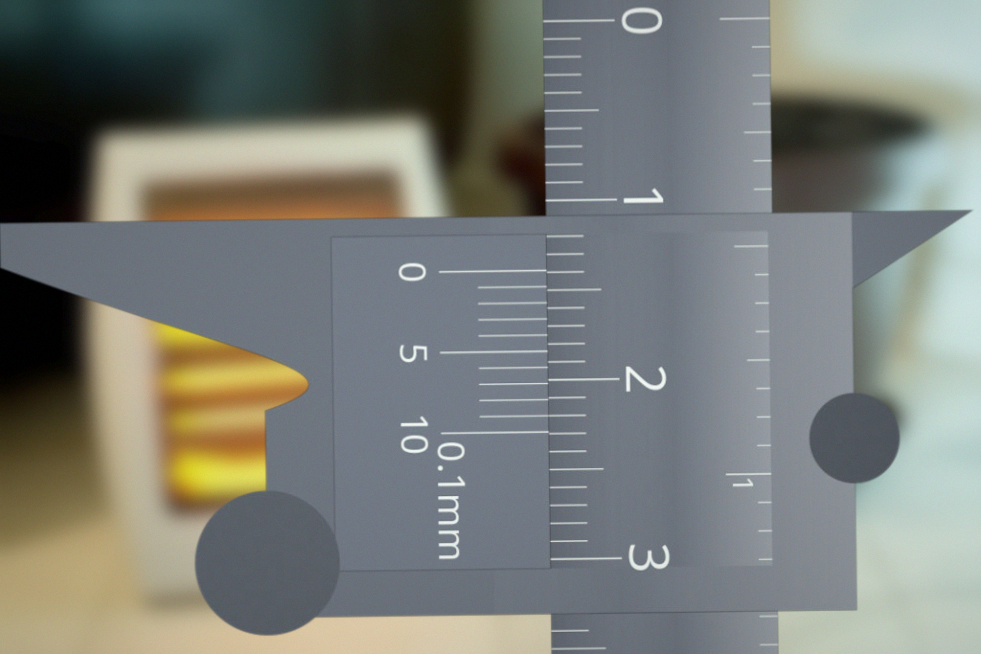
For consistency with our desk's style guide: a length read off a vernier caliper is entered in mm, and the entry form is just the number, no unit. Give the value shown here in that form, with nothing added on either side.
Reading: 13.9
